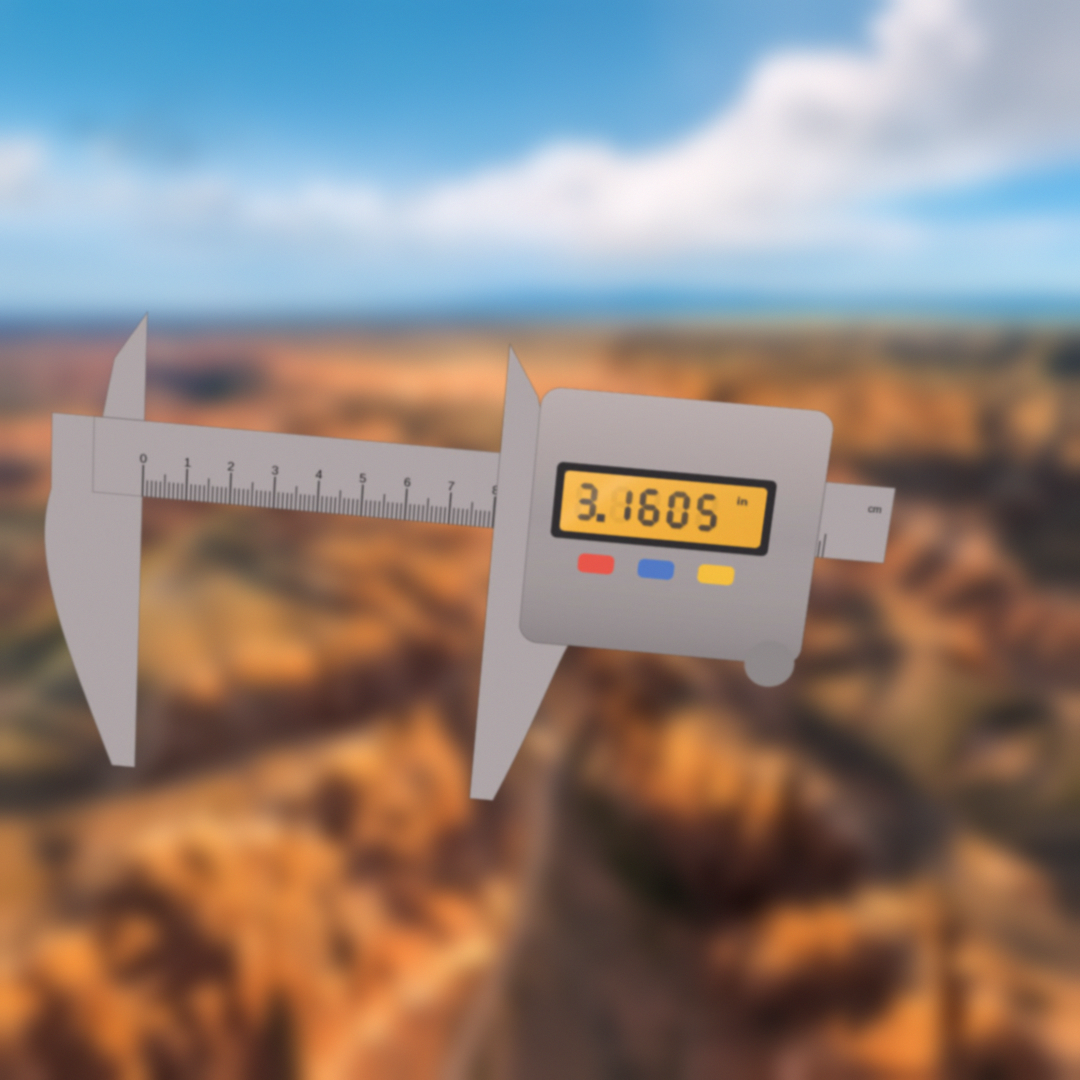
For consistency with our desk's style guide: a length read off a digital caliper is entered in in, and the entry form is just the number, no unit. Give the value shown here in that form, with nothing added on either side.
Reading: 3.1605
